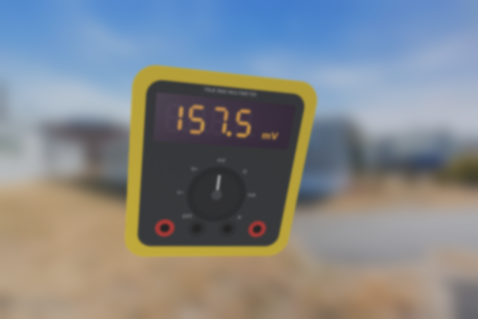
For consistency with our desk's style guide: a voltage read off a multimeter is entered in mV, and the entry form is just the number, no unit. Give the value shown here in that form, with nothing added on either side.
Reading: 157.5
